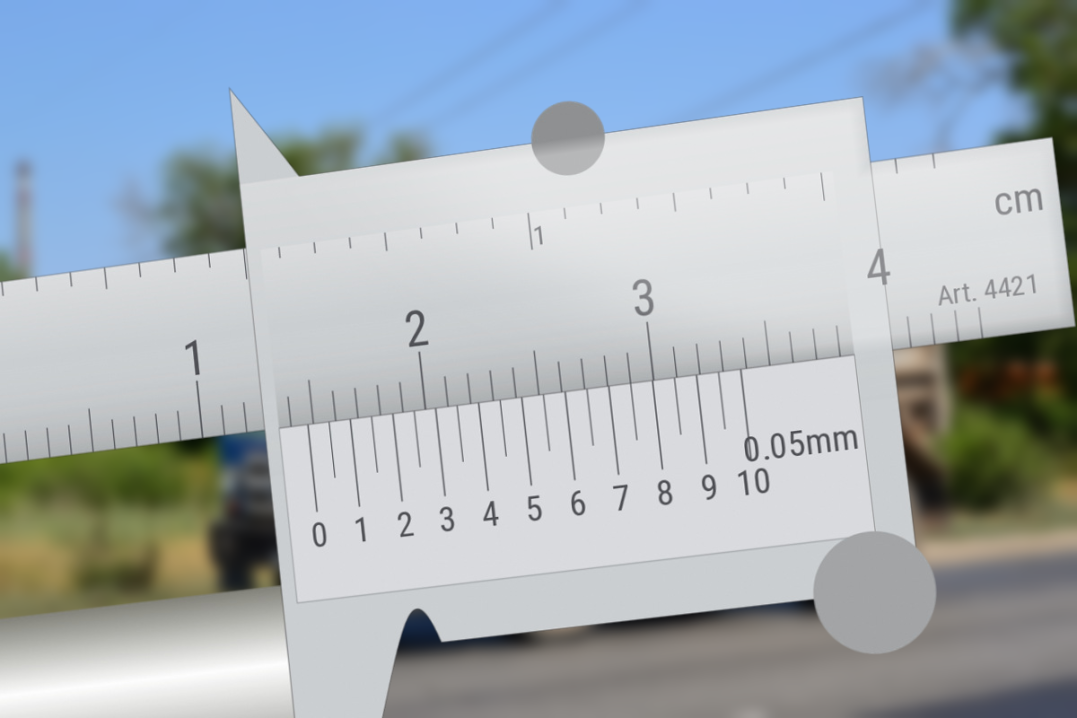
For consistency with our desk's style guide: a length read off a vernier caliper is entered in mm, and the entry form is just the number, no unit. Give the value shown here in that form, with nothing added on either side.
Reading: 14.75
